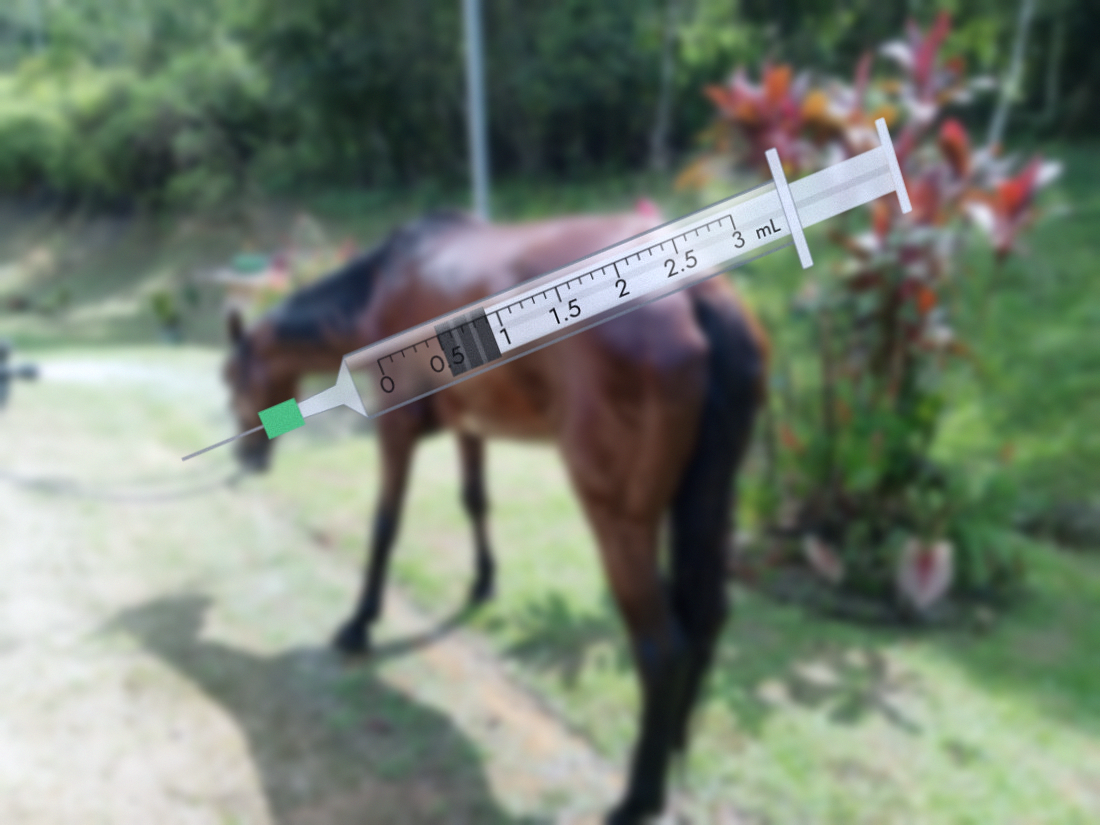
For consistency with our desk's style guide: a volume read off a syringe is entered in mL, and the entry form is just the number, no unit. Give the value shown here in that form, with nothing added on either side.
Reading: 0.5
